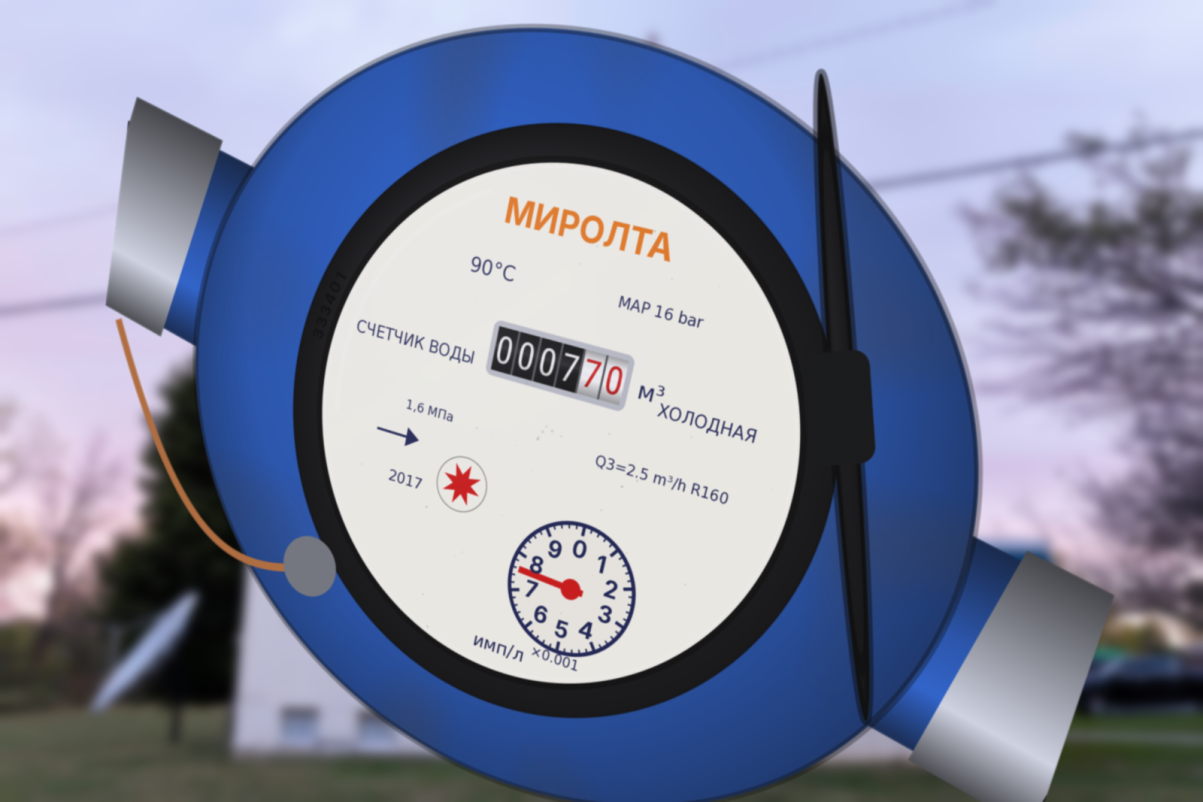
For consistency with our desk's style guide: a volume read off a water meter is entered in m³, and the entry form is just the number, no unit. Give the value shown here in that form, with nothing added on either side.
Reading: 7.707
